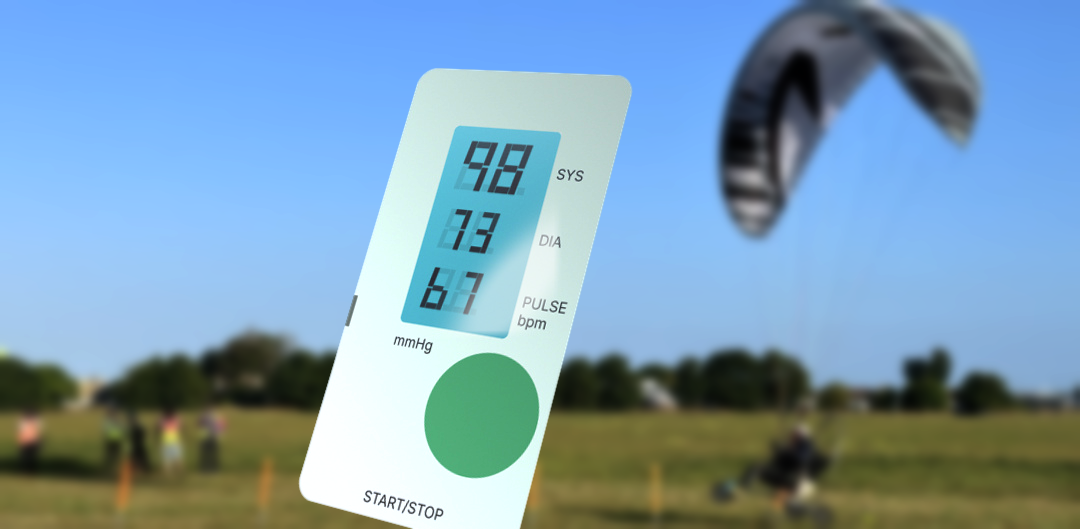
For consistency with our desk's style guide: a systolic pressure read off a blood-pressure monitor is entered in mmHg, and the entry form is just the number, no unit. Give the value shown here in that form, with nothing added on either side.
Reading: 98
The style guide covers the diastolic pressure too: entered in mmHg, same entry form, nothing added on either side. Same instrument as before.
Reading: 73
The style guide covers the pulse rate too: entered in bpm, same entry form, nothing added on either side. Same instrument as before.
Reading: 67
